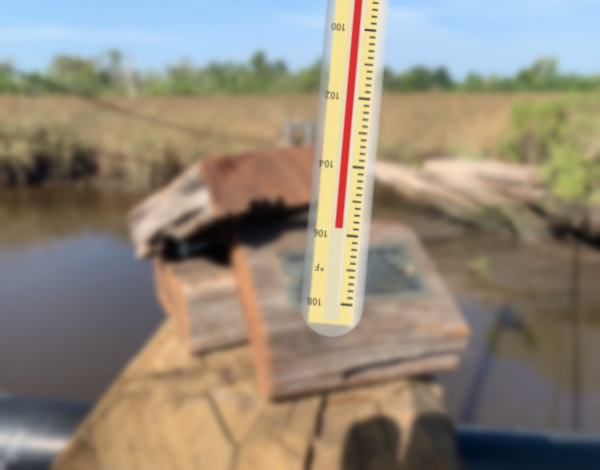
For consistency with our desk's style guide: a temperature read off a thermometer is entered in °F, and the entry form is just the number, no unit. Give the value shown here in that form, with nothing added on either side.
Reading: 105.8
